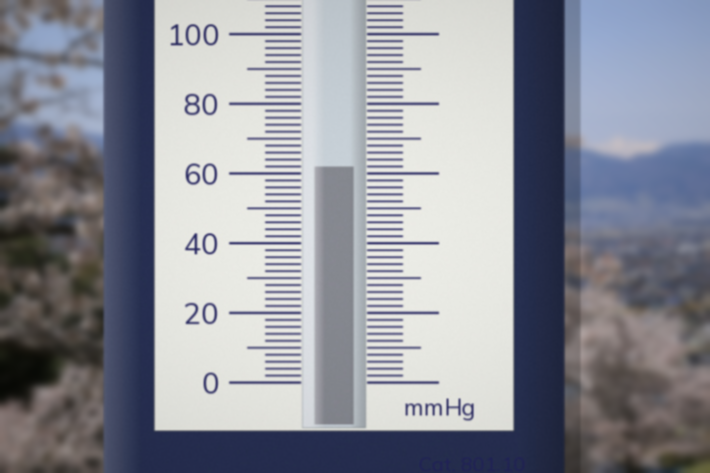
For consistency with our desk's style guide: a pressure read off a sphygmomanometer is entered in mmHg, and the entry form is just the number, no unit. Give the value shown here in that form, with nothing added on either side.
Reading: 62
